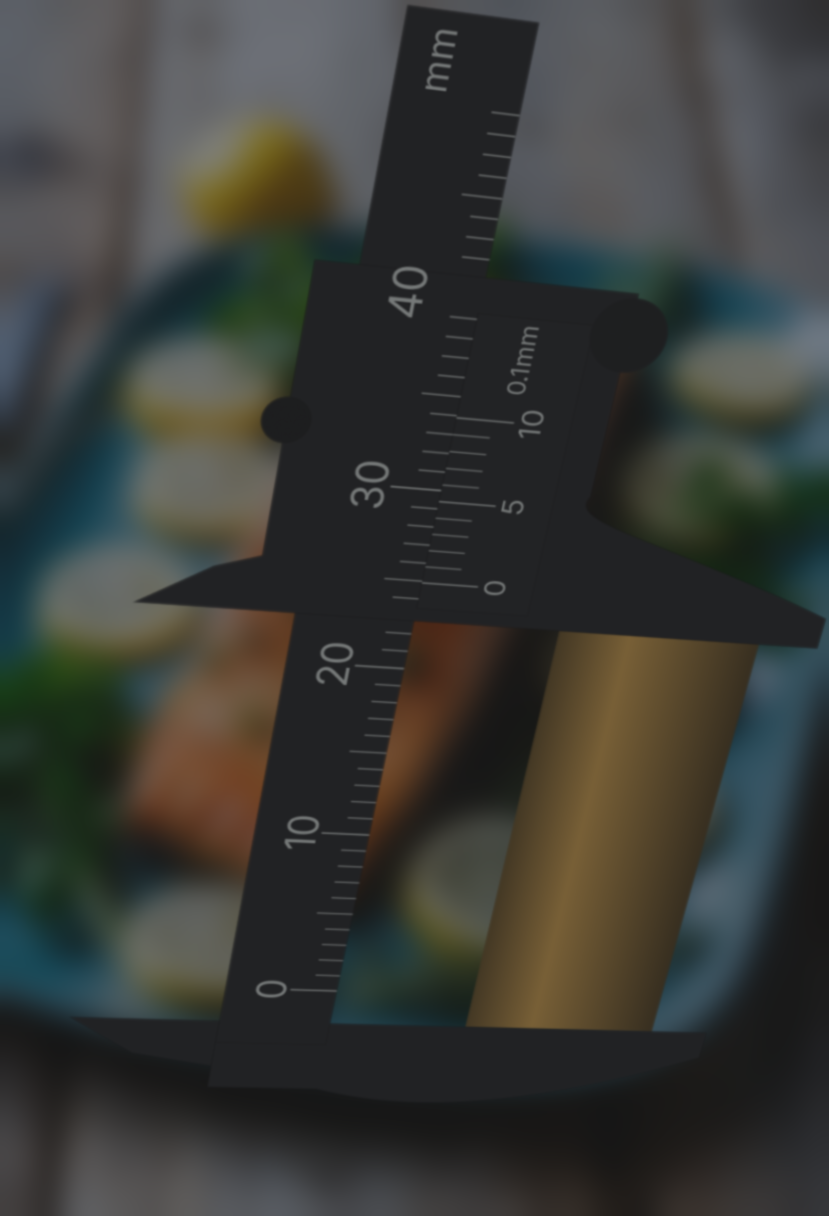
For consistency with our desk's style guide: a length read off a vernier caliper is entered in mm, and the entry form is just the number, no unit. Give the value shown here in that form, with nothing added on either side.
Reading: 24.9
